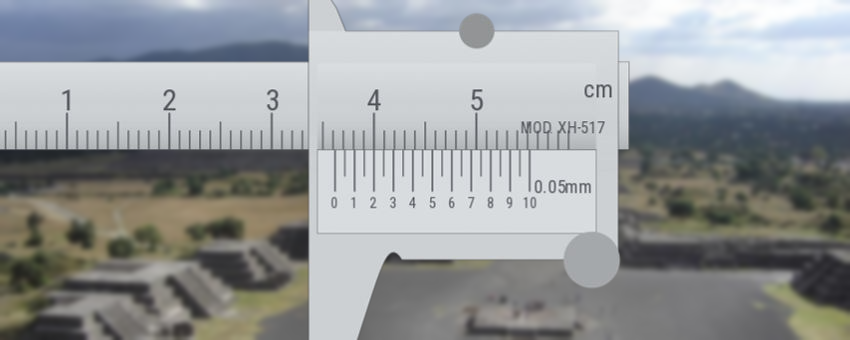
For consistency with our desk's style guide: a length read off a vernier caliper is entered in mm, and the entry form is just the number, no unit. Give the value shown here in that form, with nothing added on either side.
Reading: 36.2
